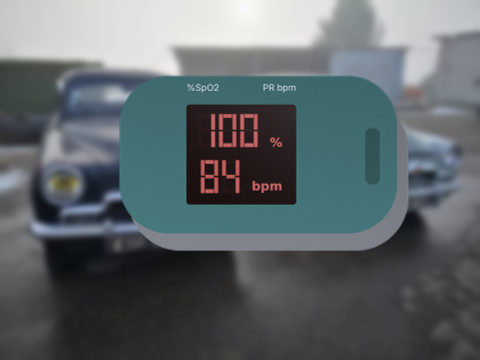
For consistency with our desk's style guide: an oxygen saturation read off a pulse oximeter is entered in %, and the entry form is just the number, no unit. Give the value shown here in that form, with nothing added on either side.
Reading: 100
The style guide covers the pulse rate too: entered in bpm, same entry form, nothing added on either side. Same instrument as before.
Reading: 84
